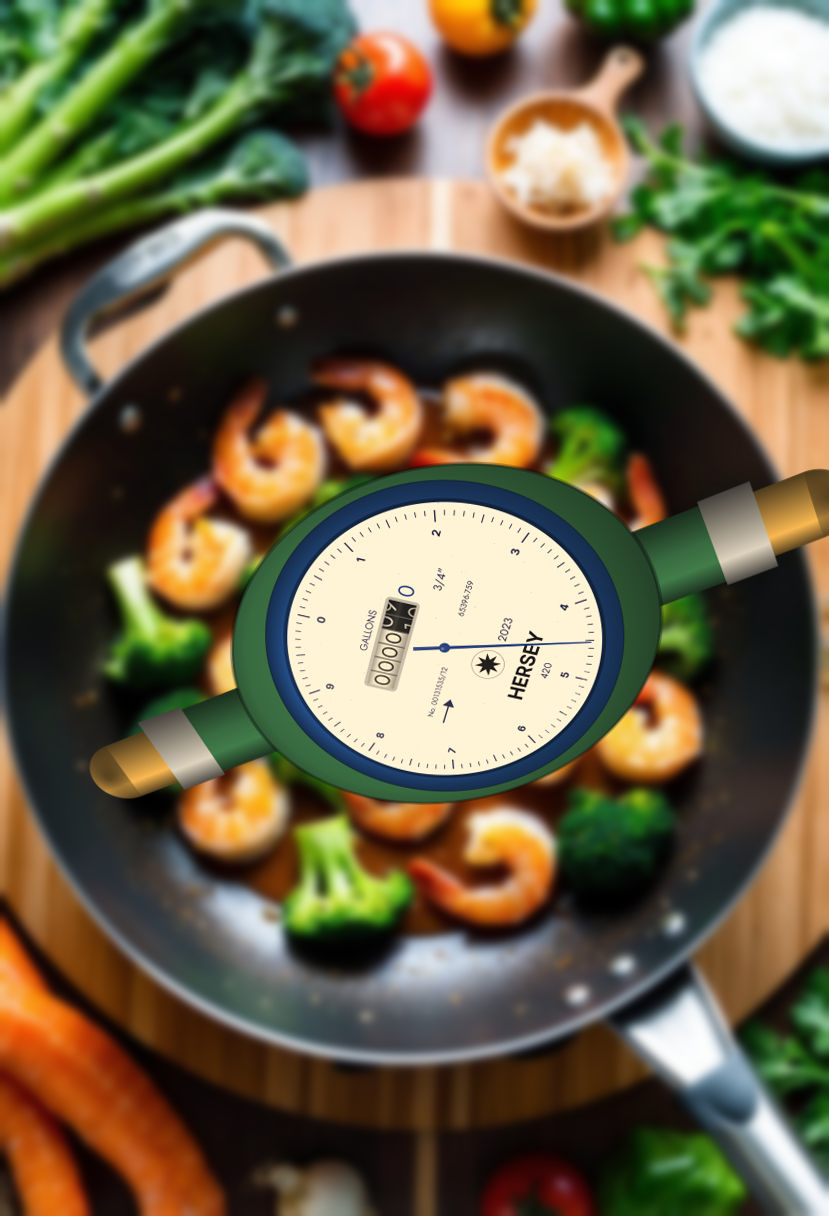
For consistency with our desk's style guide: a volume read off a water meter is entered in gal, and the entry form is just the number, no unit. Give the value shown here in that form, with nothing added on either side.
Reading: 94.5
